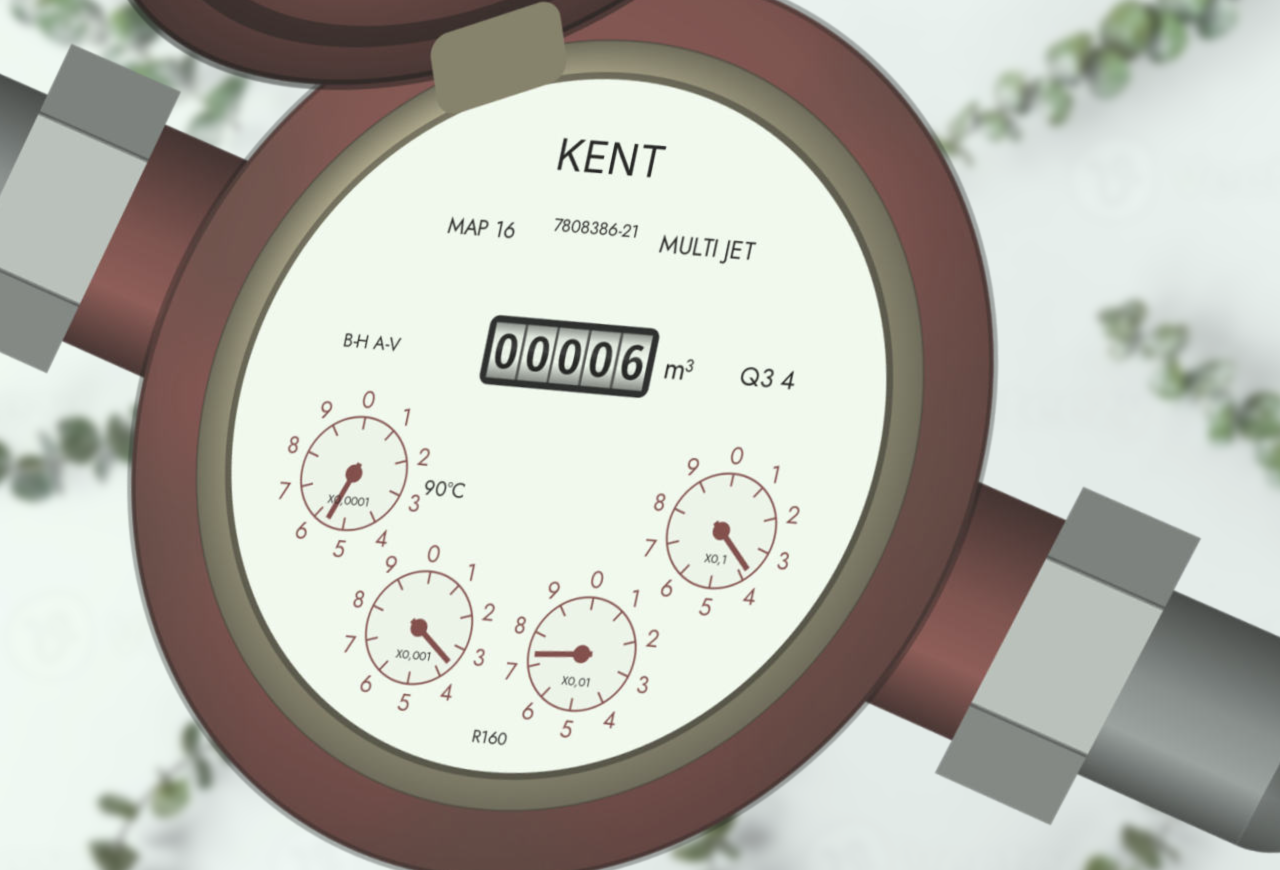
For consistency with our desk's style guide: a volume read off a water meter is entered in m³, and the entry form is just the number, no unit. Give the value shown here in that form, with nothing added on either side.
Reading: 6.3735
